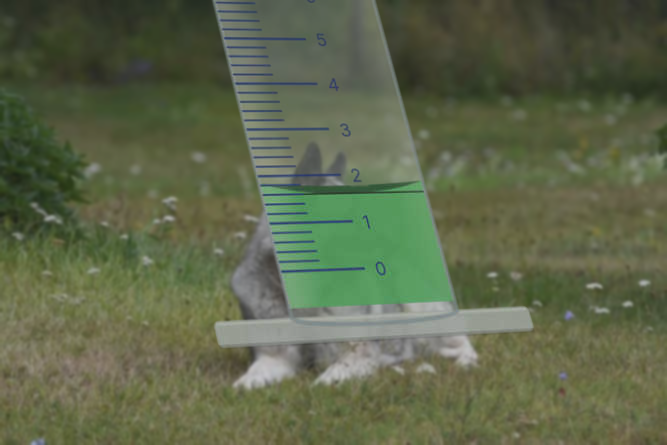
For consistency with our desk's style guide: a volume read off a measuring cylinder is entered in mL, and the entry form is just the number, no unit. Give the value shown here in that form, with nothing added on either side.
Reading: 1.6
